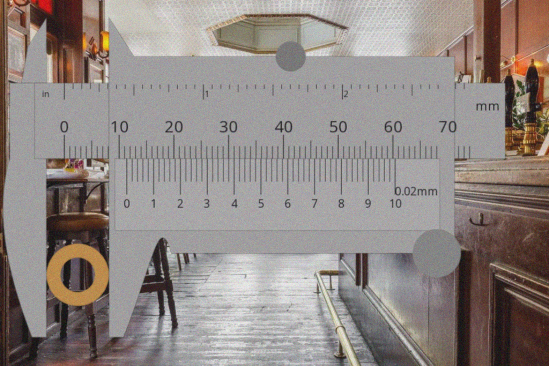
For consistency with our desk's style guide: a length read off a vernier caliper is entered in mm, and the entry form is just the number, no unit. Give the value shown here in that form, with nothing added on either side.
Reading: 11.4
